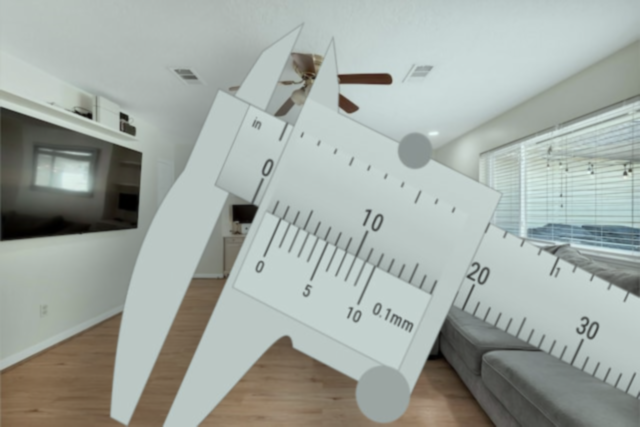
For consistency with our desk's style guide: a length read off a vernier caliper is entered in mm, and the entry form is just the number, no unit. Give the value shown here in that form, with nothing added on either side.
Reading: 2.8
